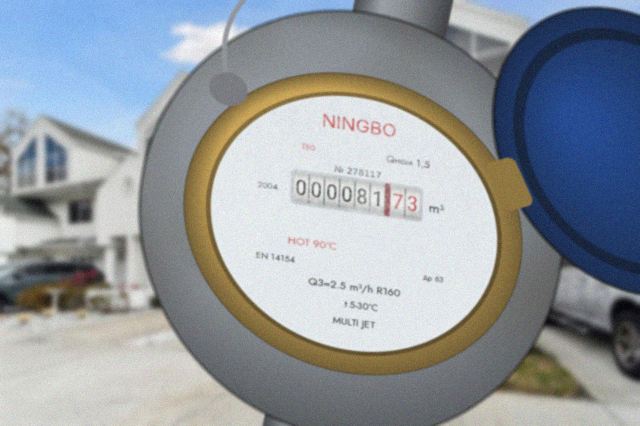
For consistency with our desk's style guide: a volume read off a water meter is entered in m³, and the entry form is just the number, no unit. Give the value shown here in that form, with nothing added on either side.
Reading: 81.73
